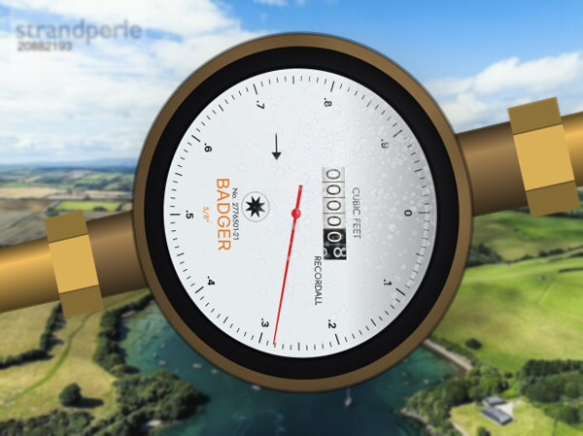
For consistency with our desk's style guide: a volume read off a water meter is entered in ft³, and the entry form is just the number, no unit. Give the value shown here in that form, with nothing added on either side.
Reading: 8.28
